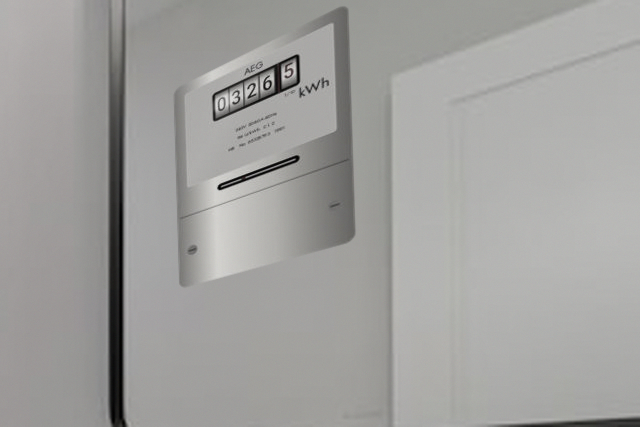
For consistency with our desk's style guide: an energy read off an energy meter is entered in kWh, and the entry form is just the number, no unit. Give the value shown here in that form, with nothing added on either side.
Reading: 326.5
